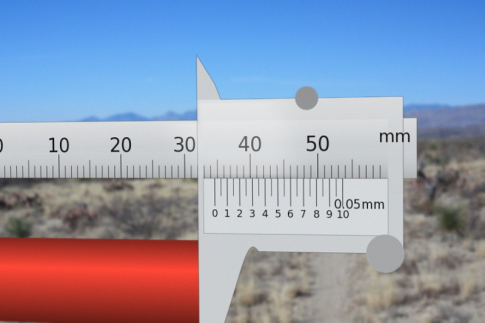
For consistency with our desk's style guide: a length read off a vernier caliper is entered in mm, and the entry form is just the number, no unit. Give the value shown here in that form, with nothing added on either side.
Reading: 34.6
